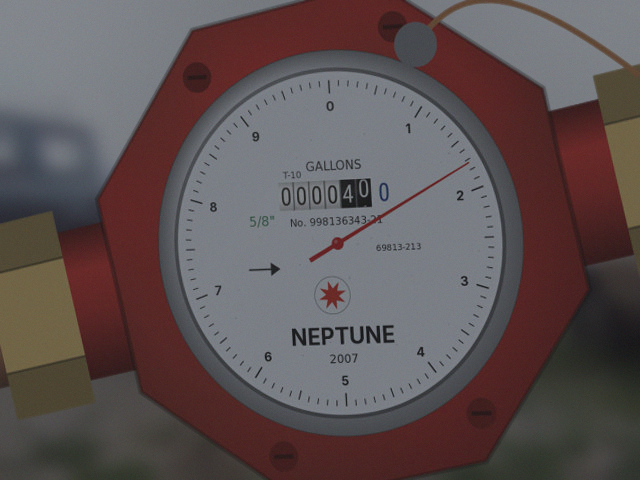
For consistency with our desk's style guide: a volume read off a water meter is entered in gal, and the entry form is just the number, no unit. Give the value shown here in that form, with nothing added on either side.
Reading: 401.7
